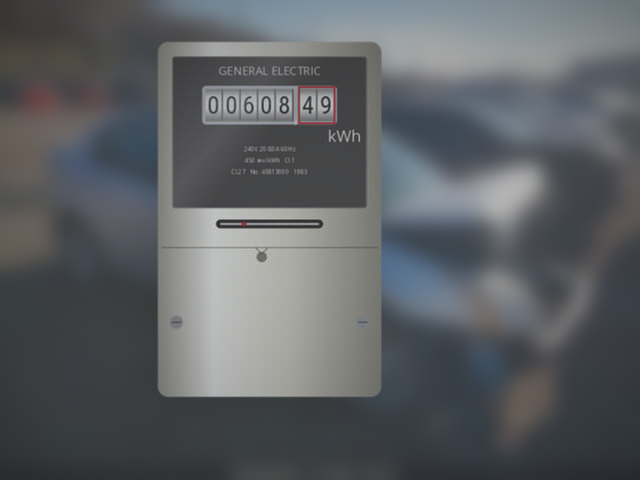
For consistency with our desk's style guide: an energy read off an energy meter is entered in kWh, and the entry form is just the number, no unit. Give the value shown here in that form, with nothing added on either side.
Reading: 608.49
